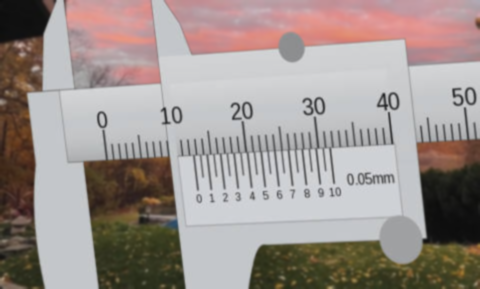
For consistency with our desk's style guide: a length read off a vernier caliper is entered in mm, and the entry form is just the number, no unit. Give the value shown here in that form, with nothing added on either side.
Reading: 12.6
